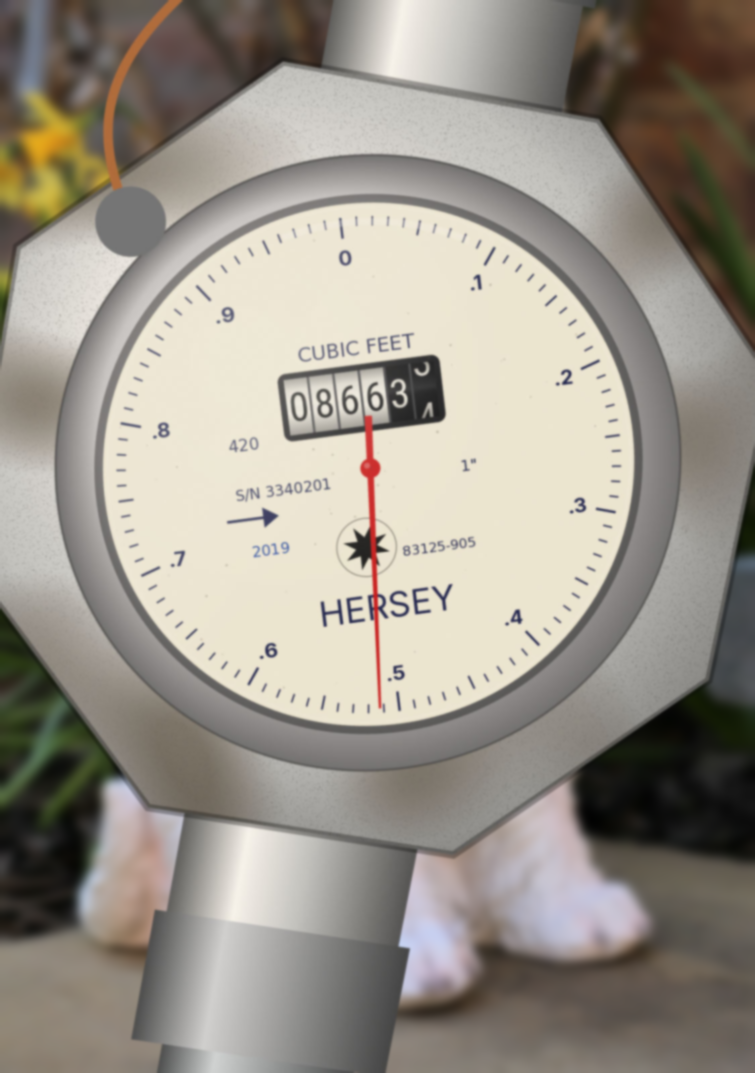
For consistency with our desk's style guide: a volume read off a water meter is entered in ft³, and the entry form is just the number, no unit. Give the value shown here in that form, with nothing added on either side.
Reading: 86633.51
